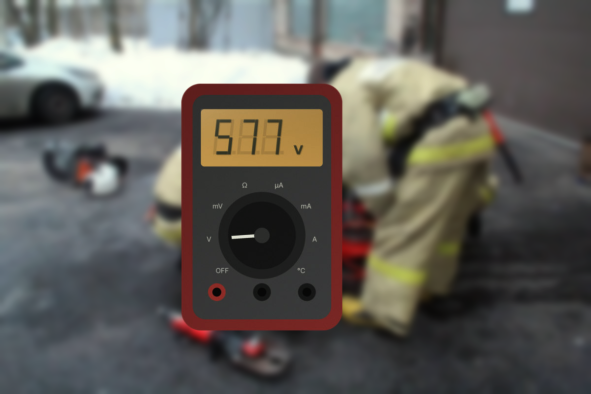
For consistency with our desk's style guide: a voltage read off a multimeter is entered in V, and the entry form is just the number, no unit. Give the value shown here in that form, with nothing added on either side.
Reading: 577
